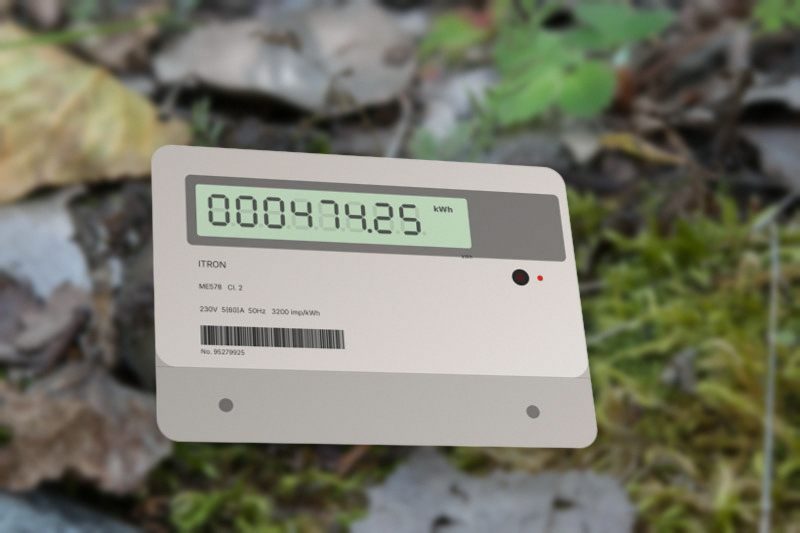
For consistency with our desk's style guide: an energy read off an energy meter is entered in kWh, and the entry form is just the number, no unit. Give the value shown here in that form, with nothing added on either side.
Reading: 474.25
